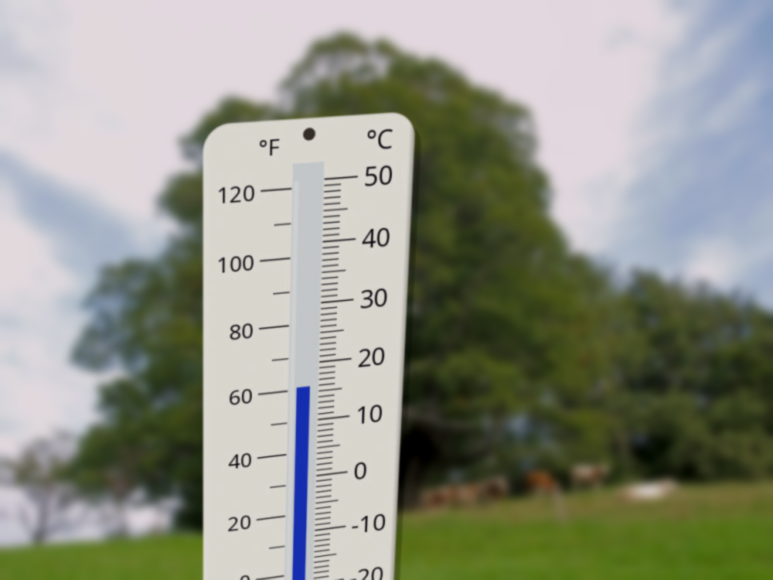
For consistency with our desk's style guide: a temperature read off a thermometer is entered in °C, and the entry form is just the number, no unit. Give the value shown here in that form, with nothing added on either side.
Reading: 16
